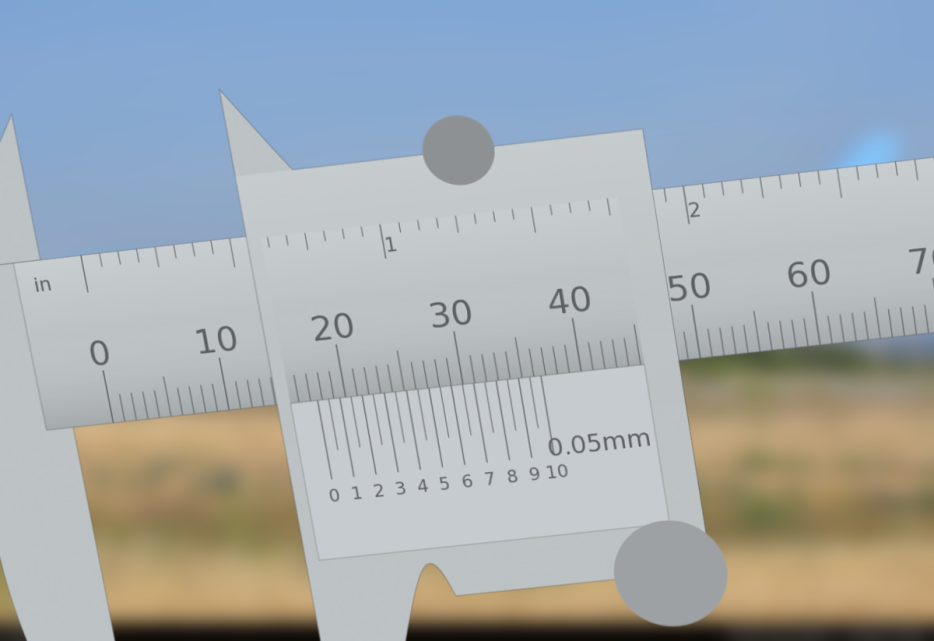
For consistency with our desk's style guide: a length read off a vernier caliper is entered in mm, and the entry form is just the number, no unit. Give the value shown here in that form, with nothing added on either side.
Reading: 17.6
